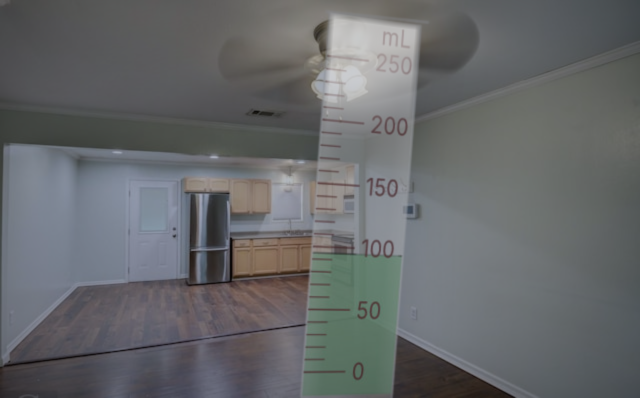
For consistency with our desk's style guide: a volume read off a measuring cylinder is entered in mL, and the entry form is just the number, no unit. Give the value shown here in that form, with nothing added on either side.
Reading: 95
